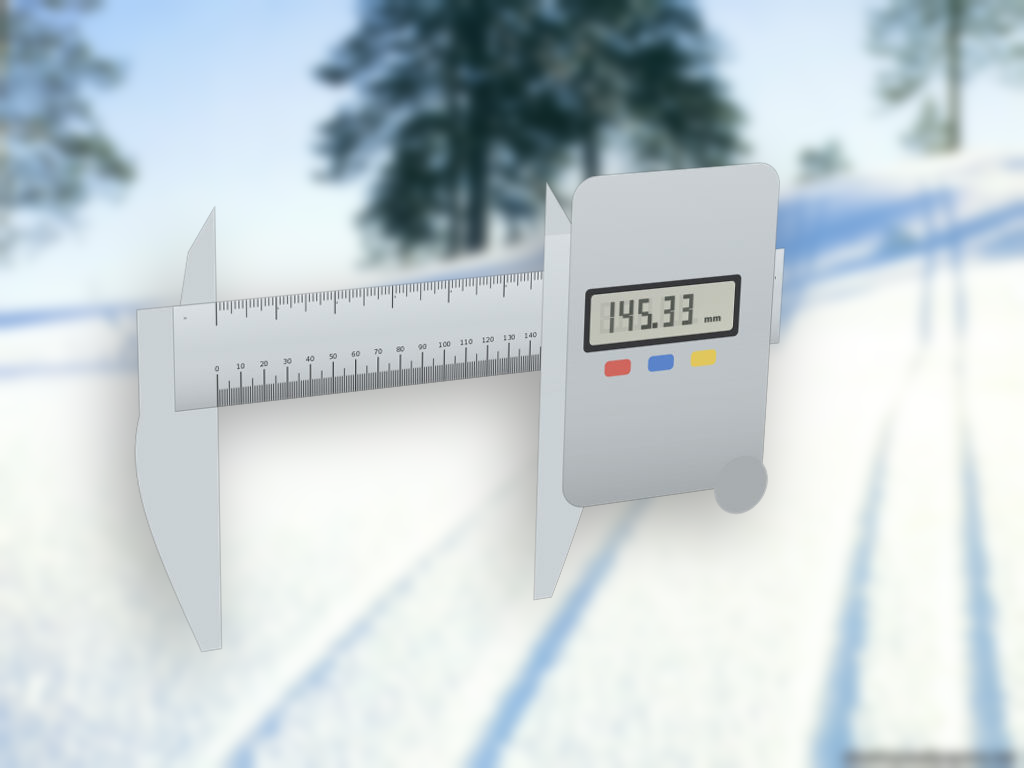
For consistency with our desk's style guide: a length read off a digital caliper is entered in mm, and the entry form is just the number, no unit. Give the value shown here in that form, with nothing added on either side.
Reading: 145.33
